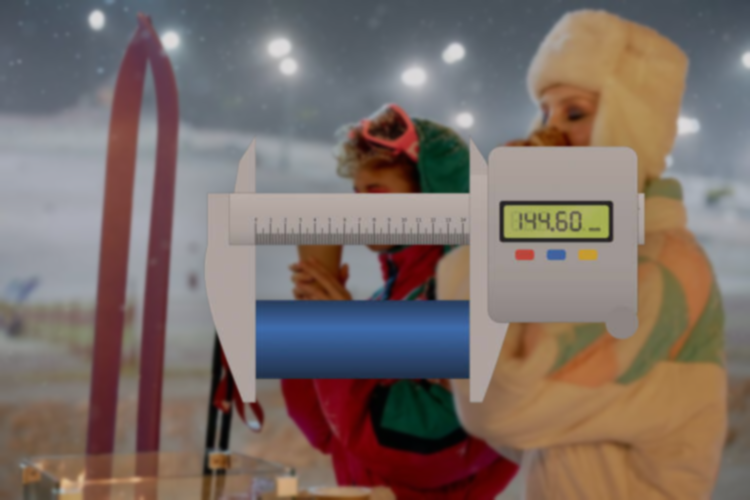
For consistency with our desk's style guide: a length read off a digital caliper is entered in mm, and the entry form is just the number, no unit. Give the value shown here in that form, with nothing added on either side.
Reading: 144.60
